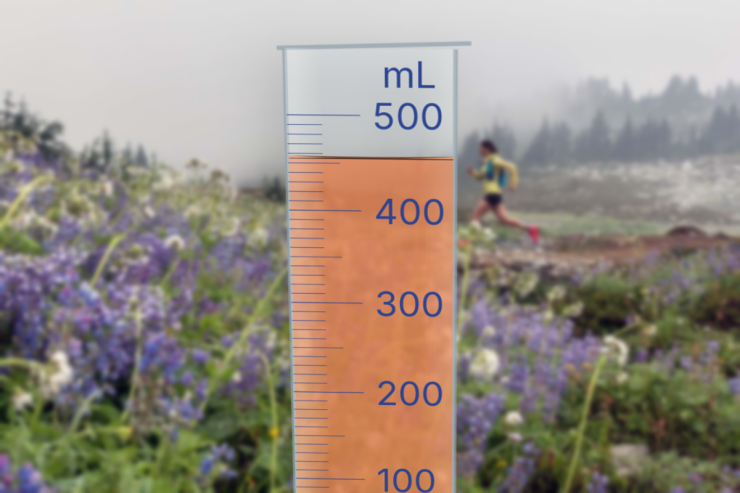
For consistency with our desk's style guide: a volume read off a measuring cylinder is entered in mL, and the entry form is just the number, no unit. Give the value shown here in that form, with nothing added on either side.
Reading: 455
